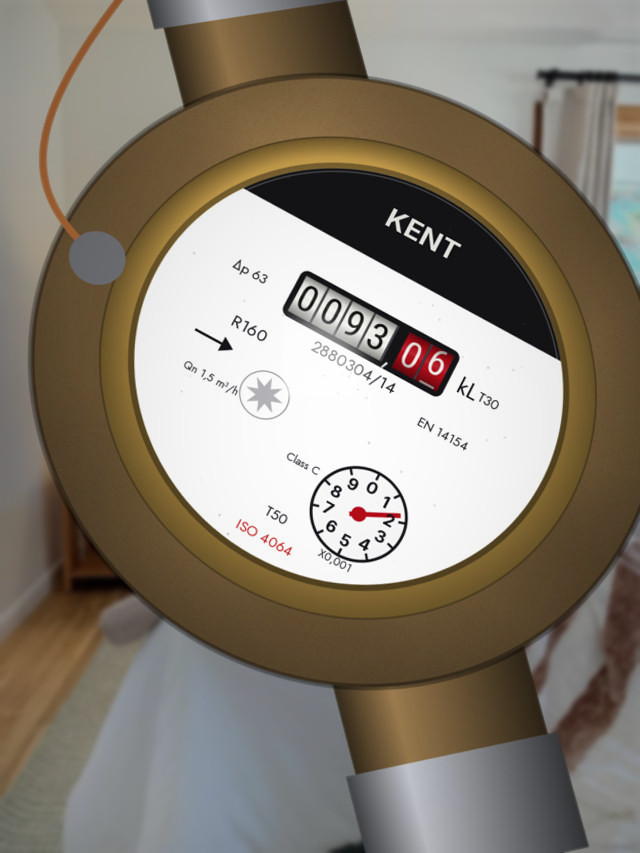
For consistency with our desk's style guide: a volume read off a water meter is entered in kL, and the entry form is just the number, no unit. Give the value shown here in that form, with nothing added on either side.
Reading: 93.061
